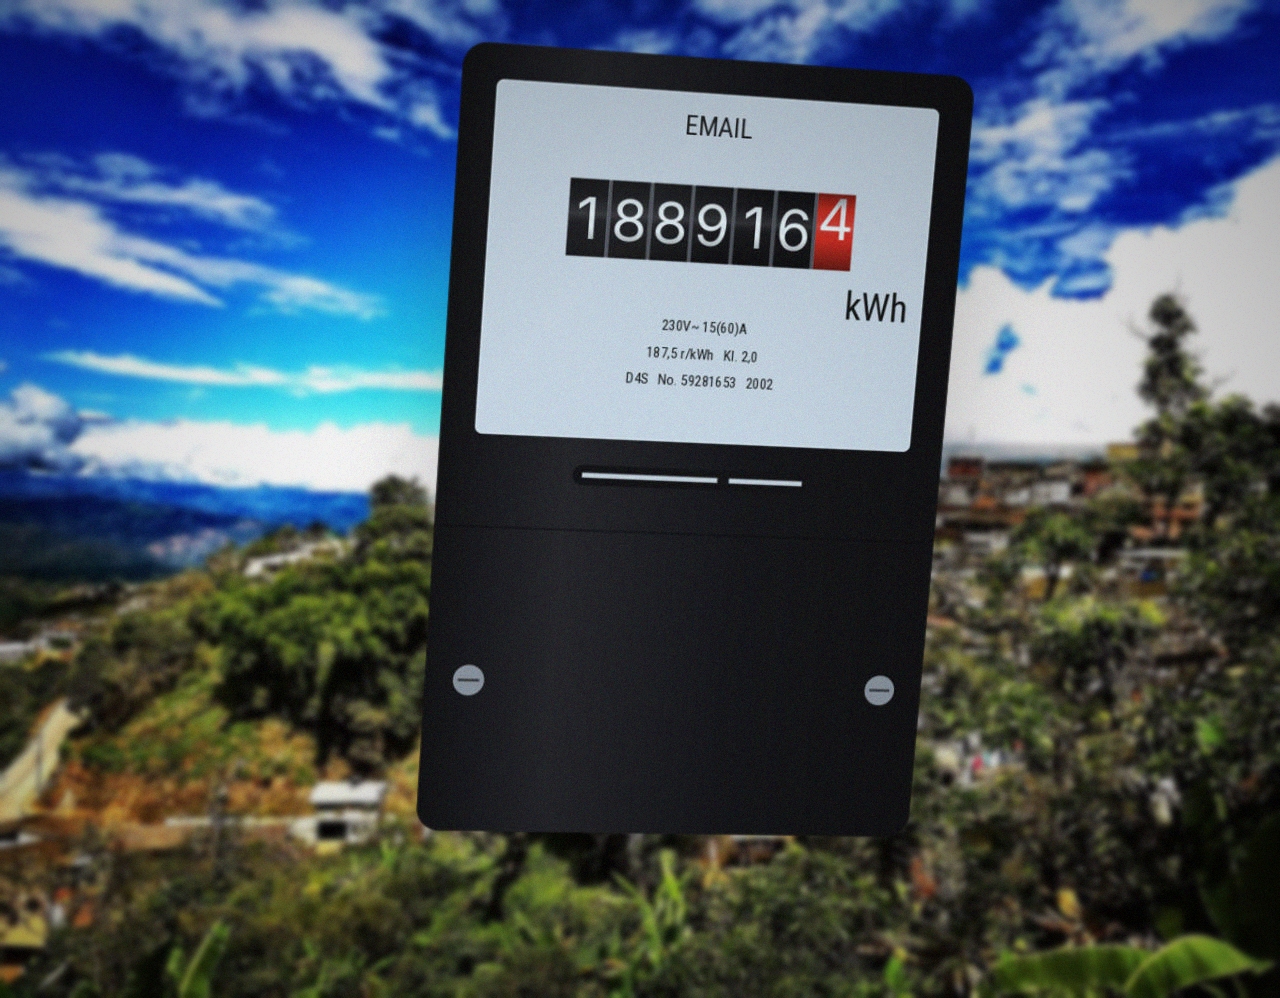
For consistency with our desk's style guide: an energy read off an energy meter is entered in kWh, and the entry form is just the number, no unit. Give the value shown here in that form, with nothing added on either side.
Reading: 188916.4
